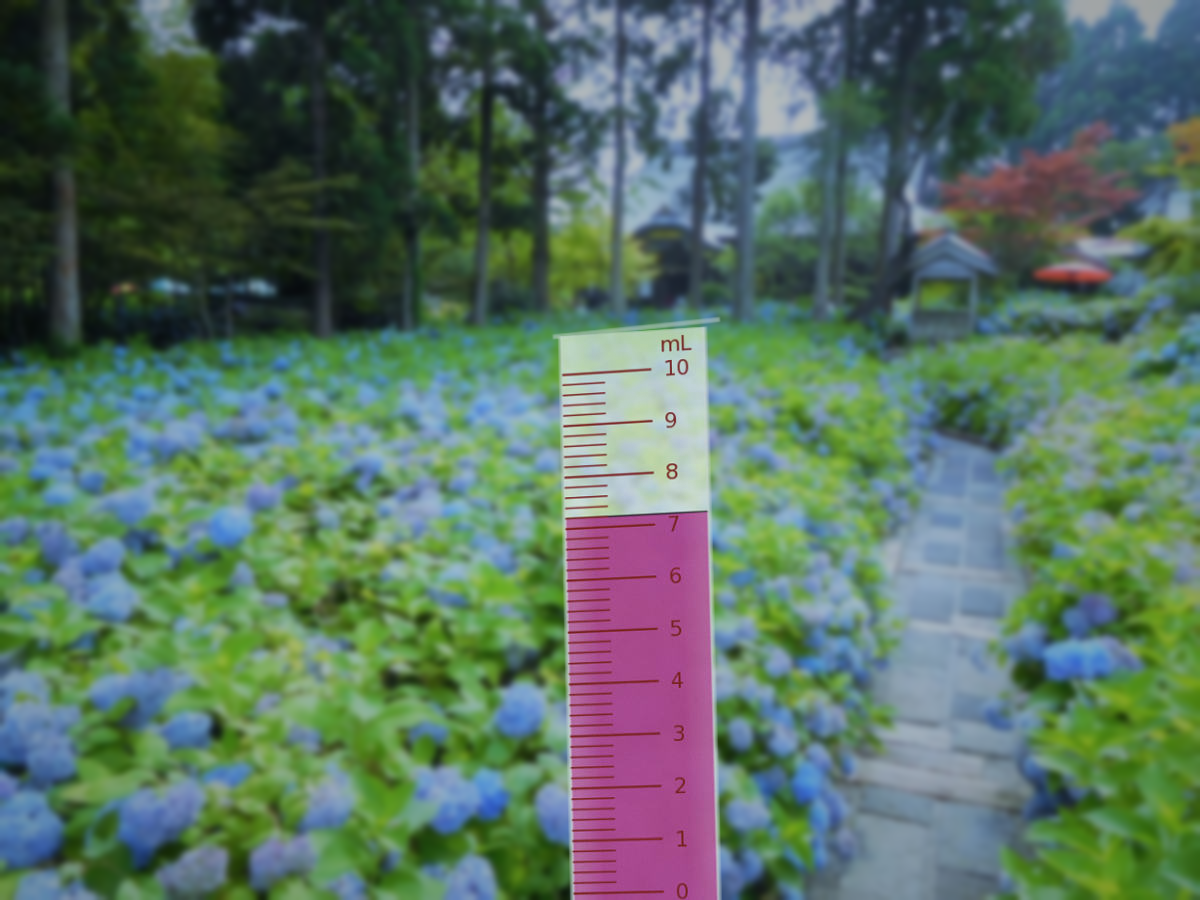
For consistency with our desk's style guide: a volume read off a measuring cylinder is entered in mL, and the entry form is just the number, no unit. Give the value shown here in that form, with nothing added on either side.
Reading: 7.2
